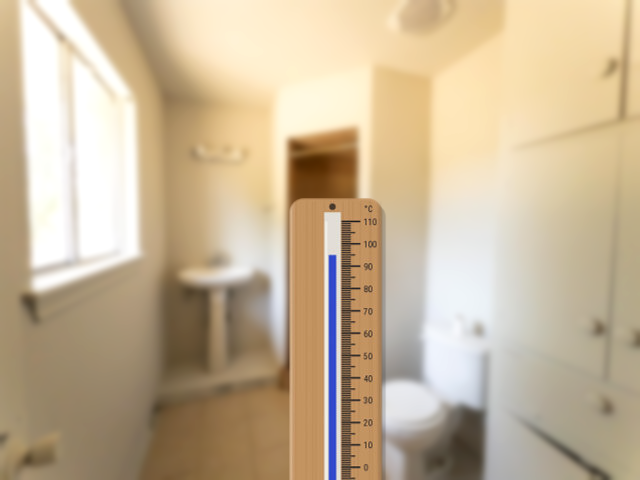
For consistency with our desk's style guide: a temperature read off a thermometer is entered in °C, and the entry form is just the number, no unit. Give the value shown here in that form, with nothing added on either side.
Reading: 95
